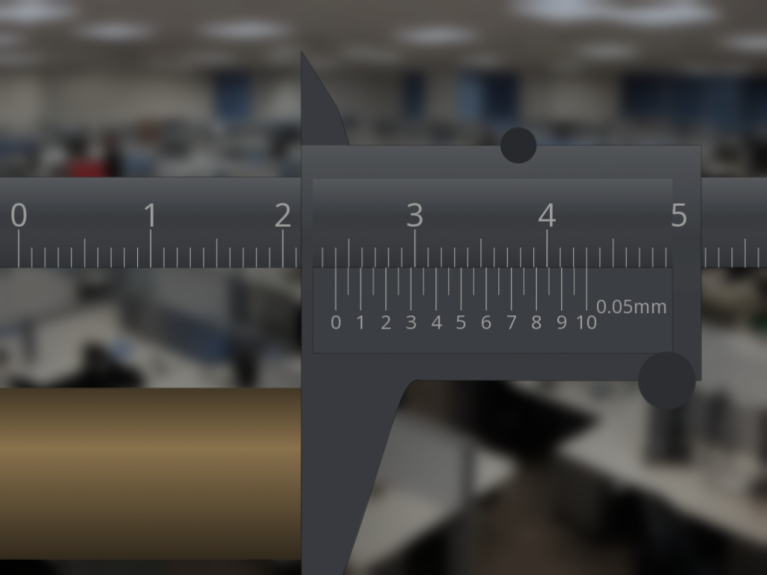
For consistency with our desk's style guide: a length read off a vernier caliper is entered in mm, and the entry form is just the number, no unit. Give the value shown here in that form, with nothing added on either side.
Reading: 24.0
